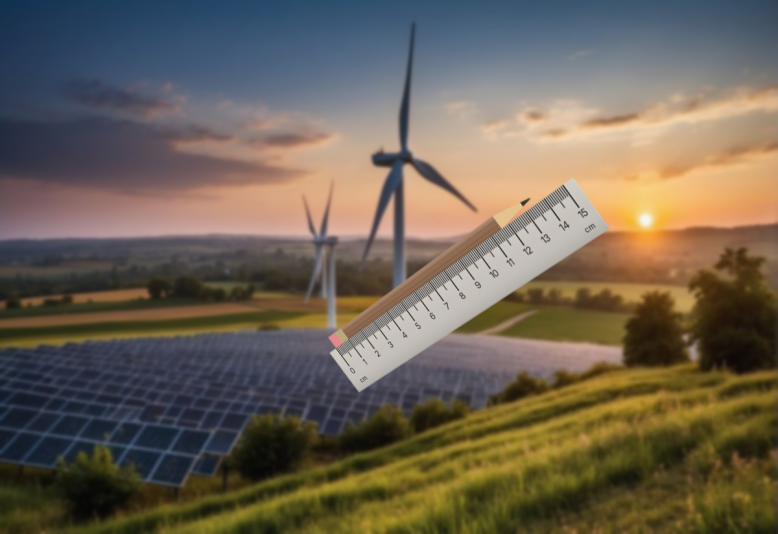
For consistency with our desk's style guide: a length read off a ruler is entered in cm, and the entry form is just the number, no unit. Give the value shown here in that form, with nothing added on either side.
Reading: 13.5
